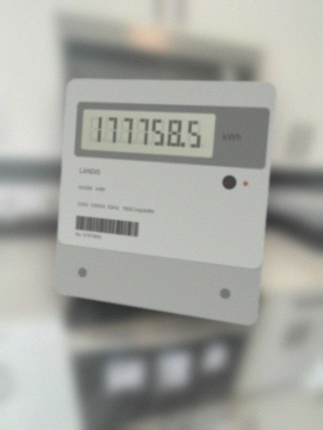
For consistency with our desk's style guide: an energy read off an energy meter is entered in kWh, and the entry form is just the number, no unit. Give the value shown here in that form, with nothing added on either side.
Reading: 177758.5
